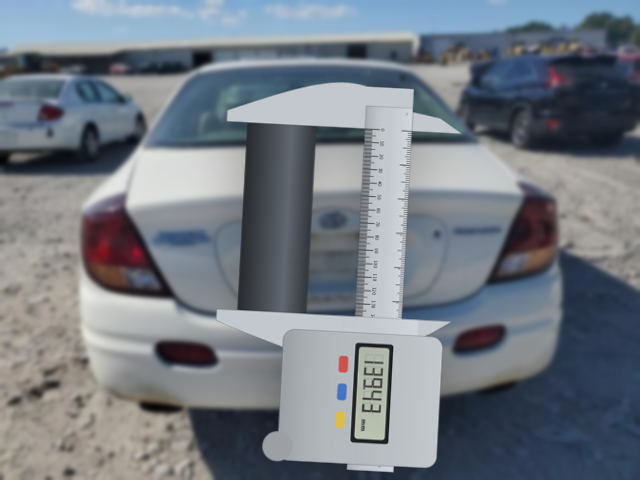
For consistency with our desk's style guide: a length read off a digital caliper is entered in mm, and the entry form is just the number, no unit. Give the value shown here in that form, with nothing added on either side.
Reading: 139.43
